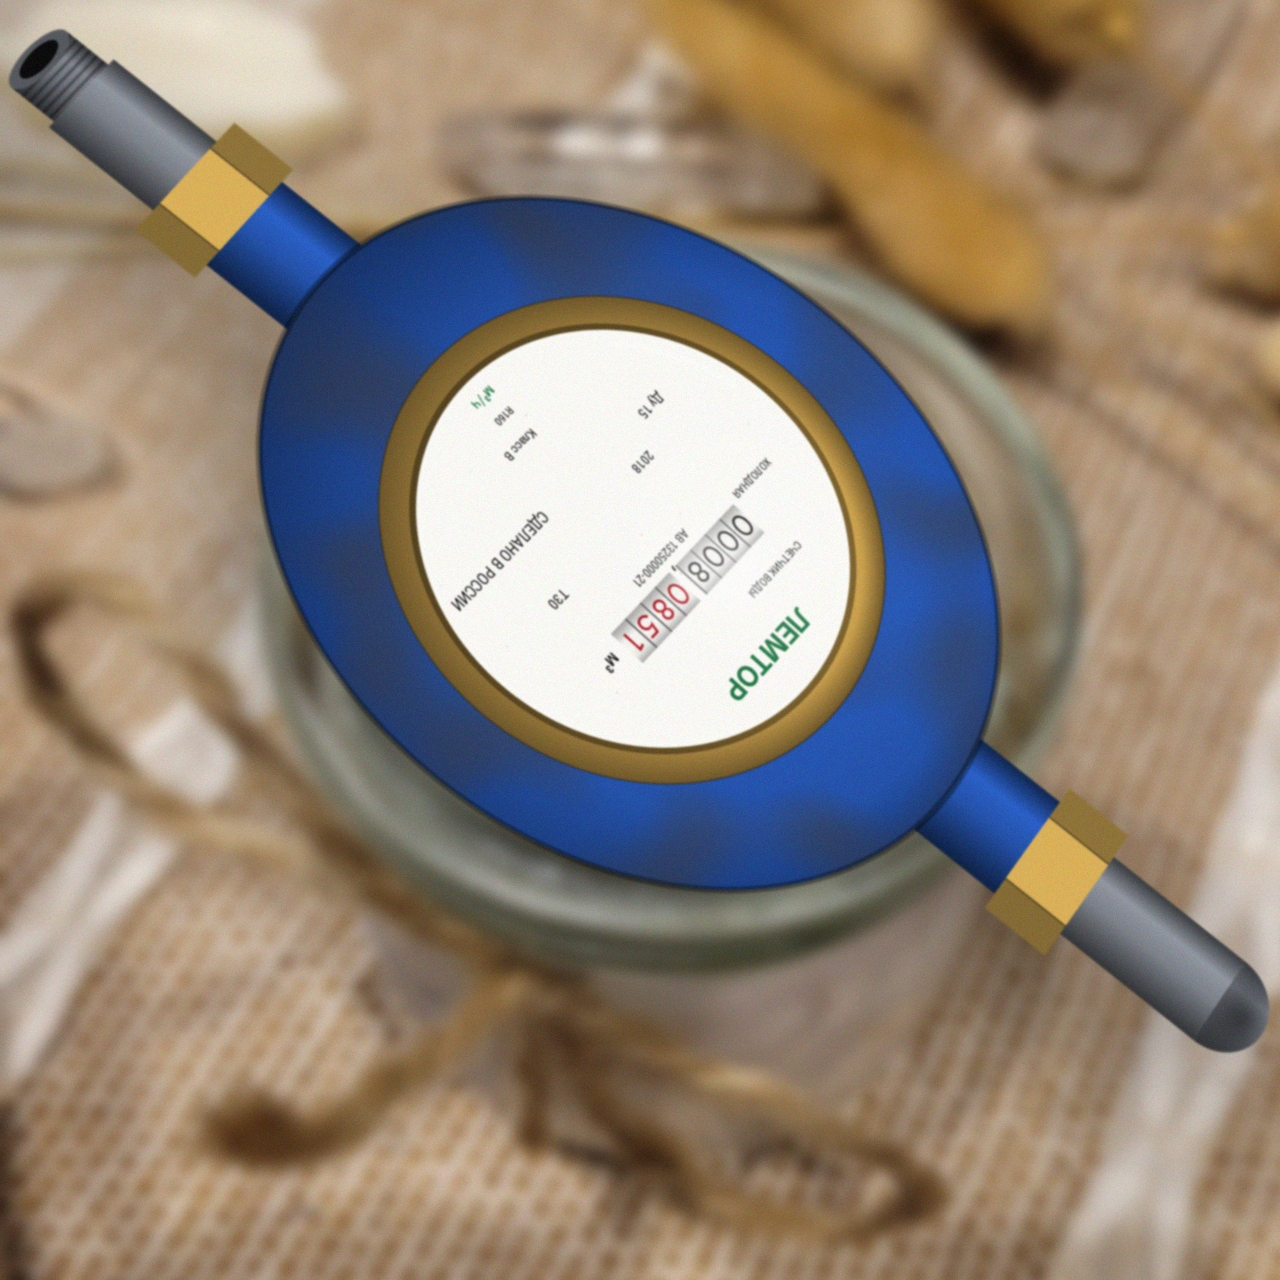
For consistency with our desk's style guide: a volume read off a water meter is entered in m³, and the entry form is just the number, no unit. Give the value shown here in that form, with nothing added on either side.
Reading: 8.0851
